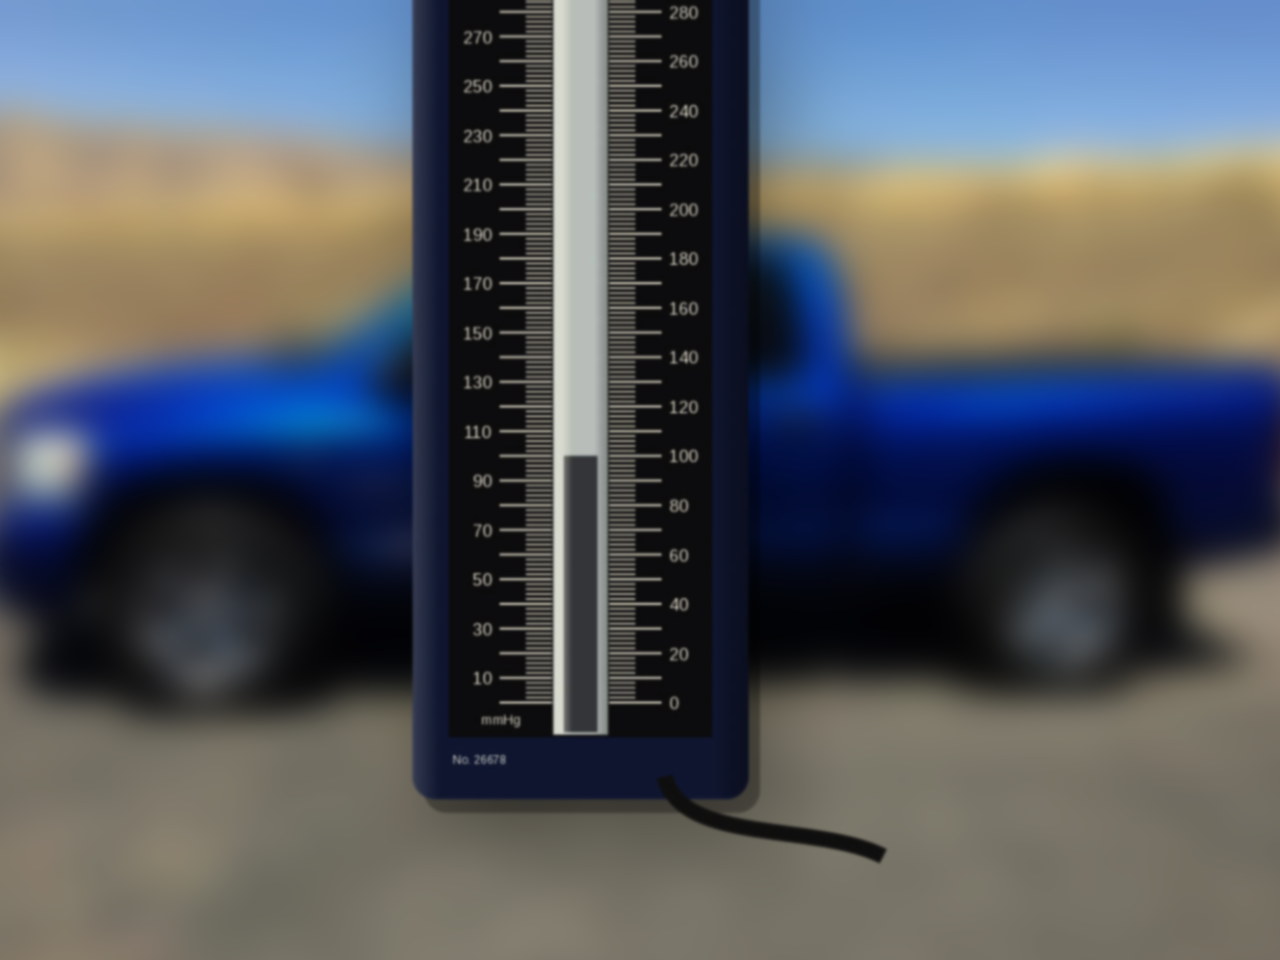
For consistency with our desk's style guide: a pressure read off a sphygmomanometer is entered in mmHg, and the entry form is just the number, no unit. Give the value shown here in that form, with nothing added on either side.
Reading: 100
